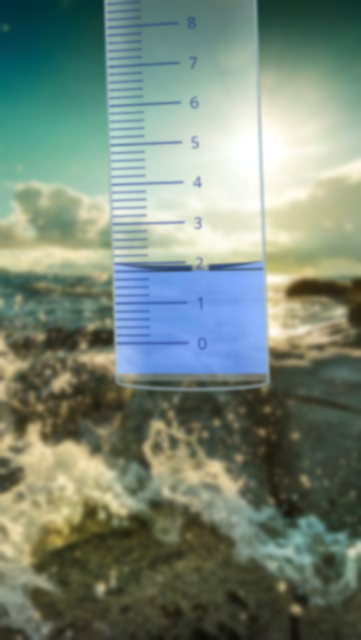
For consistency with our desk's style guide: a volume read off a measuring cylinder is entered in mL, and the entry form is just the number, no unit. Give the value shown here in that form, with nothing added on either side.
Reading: 1.8
